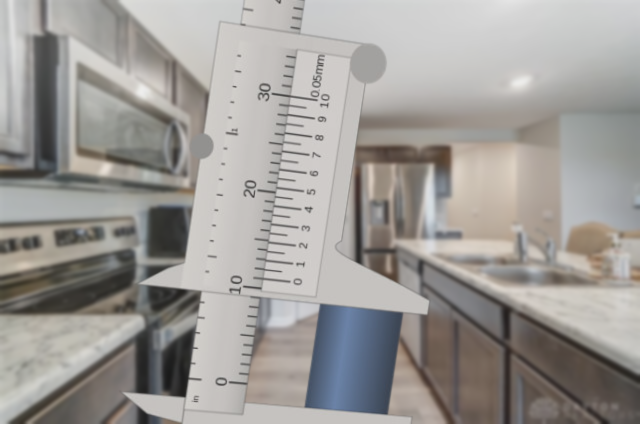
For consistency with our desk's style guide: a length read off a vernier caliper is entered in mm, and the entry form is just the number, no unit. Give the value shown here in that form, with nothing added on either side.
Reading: 11.0
